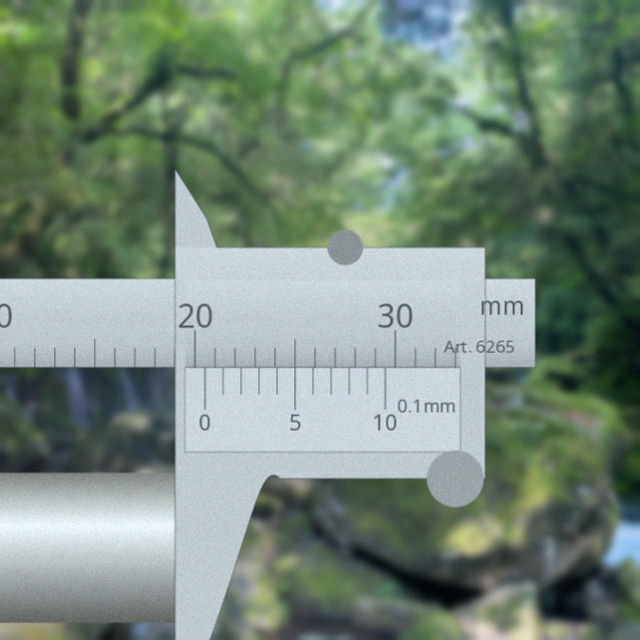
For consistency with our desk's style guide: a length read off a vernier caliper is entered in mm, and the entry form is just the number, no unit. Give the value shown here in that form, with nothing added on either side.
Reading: 20.5
